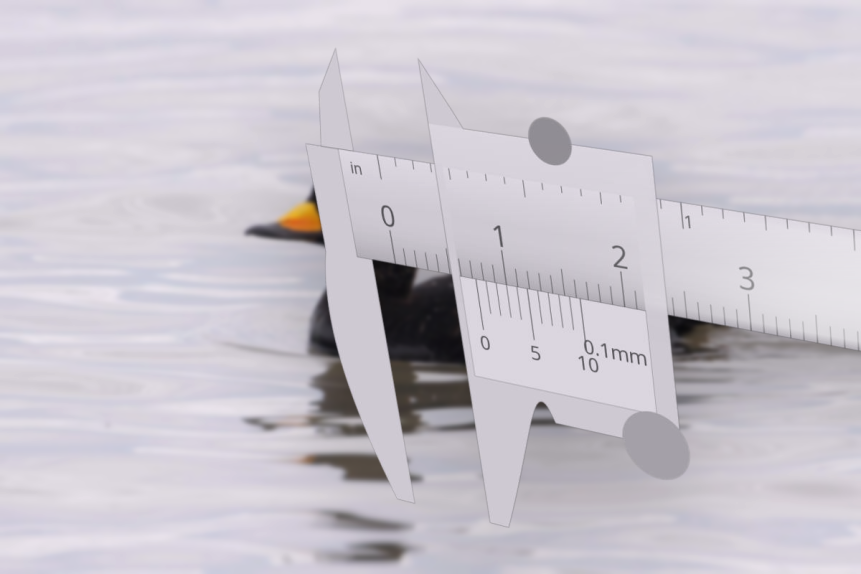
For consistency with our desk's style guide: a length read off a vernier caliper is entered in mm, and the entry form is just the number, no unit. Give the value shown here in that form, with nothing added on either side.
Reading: 7.3
